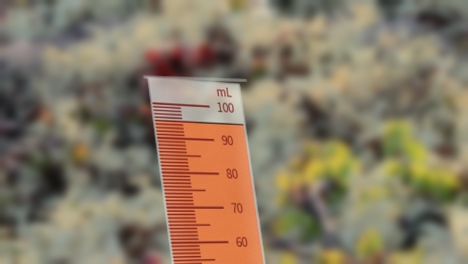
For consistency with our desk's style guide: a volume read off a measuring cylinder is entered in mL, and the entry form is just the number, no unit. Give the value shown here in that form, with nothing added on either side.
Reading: 95
